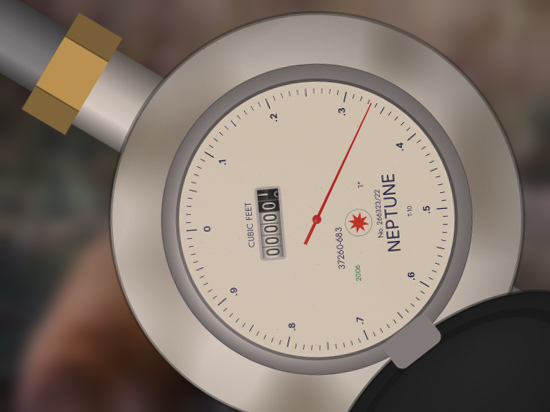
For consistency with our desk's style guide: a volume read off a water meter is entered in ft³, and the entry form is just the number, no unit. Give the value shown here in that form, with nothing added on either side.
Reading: 1.33
